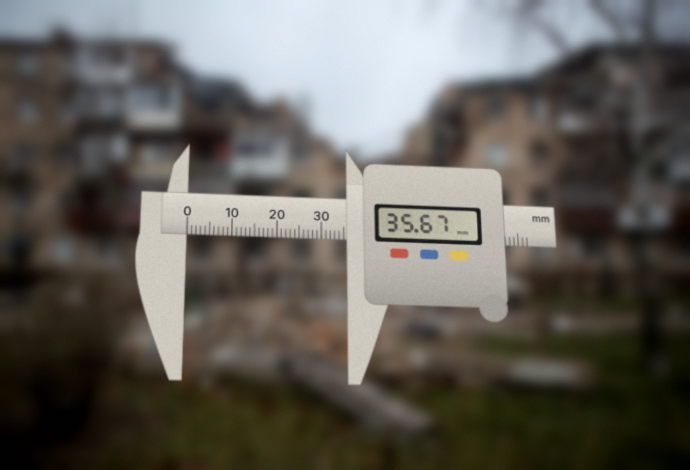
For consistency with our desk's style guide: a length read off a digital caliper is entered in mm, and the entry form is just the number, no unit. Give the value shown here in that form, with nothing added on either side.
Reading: 35.67
